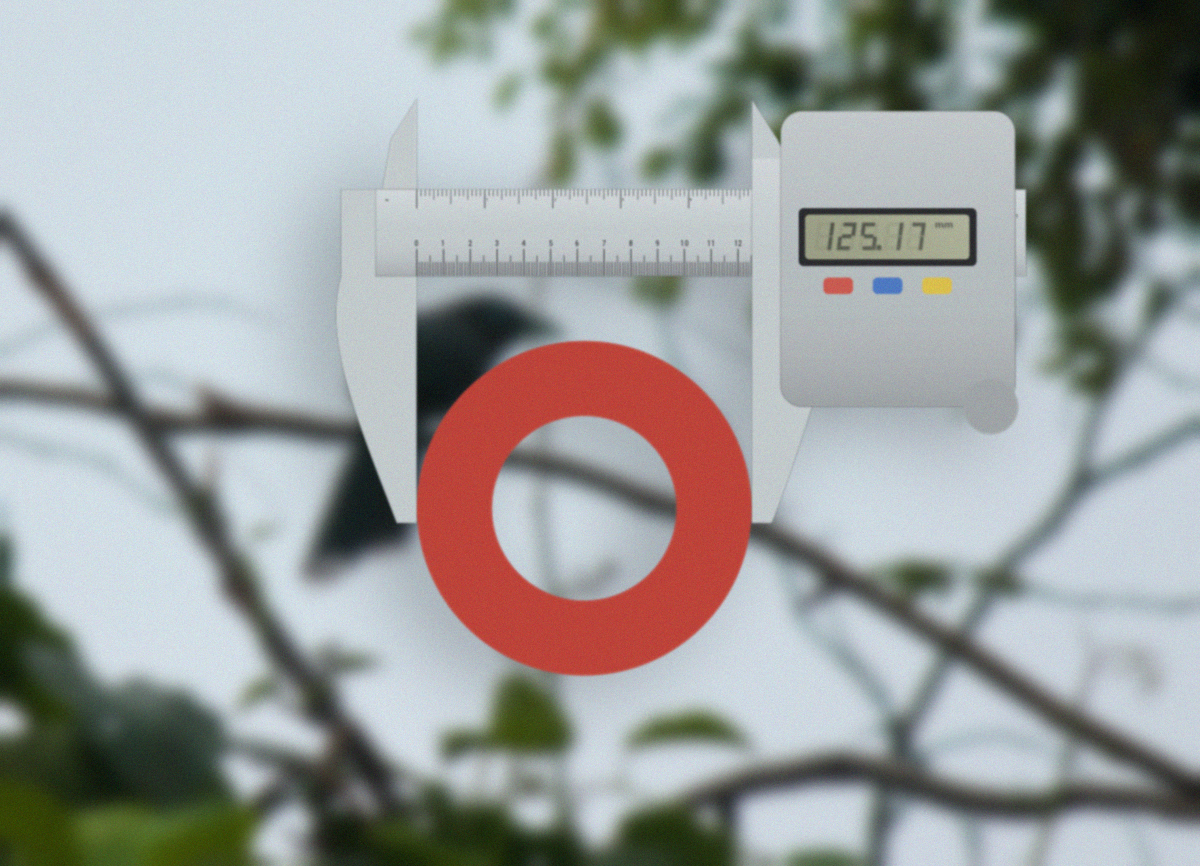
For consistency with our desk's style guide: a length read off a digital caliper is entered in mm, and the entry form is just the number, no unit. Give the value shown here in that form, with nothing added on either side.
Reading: 125.17
